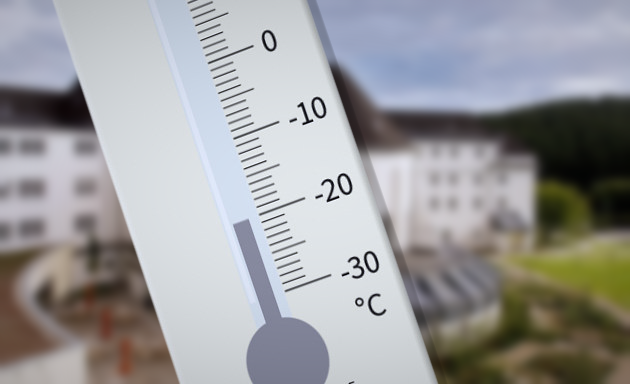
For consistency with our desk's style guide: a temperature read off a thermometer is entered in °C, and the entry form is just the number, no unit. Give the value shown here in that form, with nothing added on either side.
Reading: -20
